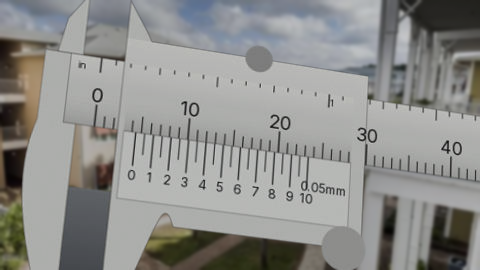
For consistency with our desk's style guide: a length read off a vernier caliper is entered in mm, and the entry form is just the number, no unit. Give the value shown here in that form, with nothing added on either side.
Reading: 4.4
